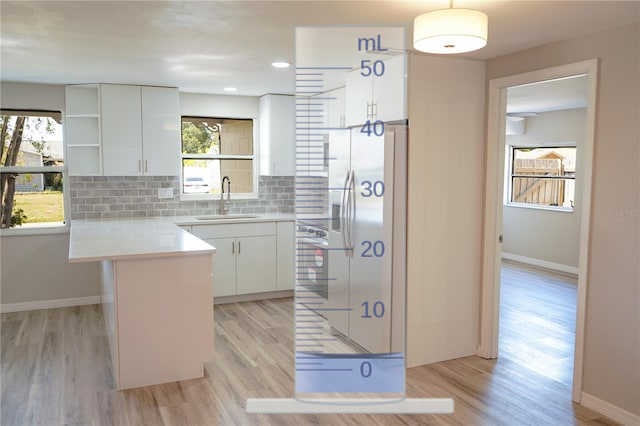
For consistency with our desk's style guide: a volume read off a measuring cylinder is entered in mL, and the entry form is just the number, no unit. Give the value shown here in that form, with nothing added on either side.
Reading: 2
